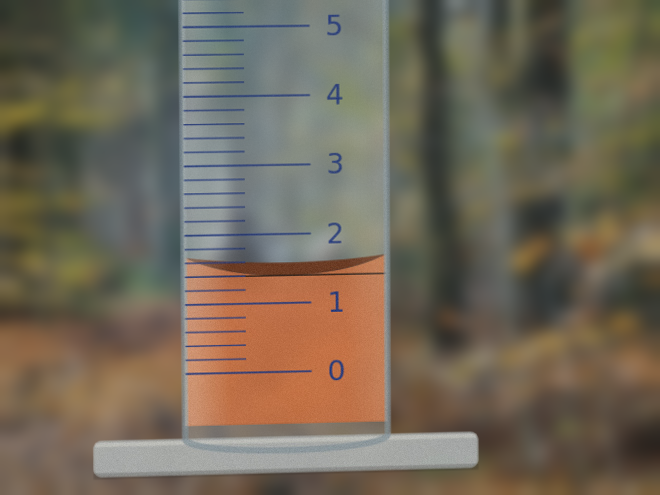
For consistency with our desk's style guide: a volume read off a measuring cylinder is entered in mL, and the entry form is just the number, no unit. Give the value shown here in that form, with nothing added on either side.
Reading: 1.4
